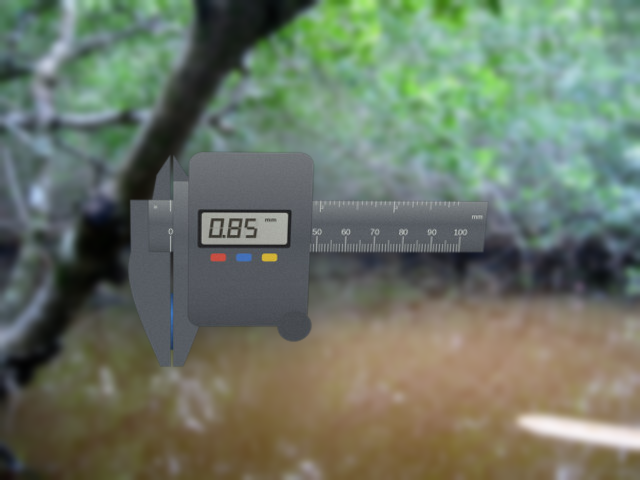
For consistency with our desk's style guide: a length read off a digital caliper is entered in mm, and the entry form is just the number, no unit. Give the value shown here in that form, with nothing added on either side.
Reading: 0.85
